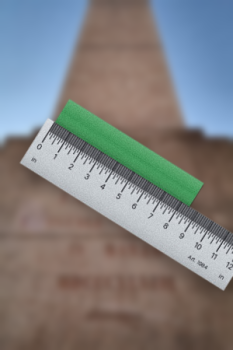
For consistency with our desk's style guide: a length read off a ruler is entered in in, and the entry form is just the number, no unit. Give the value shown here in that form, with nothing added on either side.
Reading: 8.5
